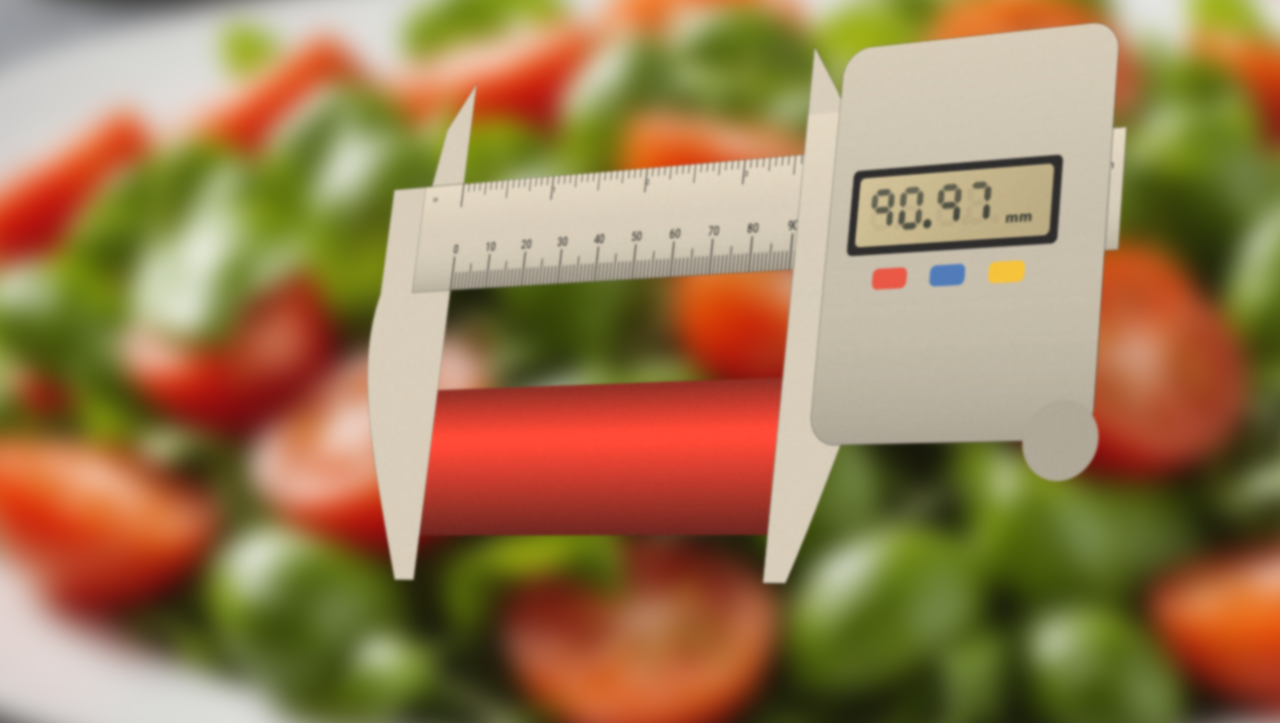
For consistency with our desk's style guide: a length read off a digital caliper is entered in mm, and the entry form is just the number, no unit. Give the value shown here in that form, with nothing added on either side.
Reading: 90.97
